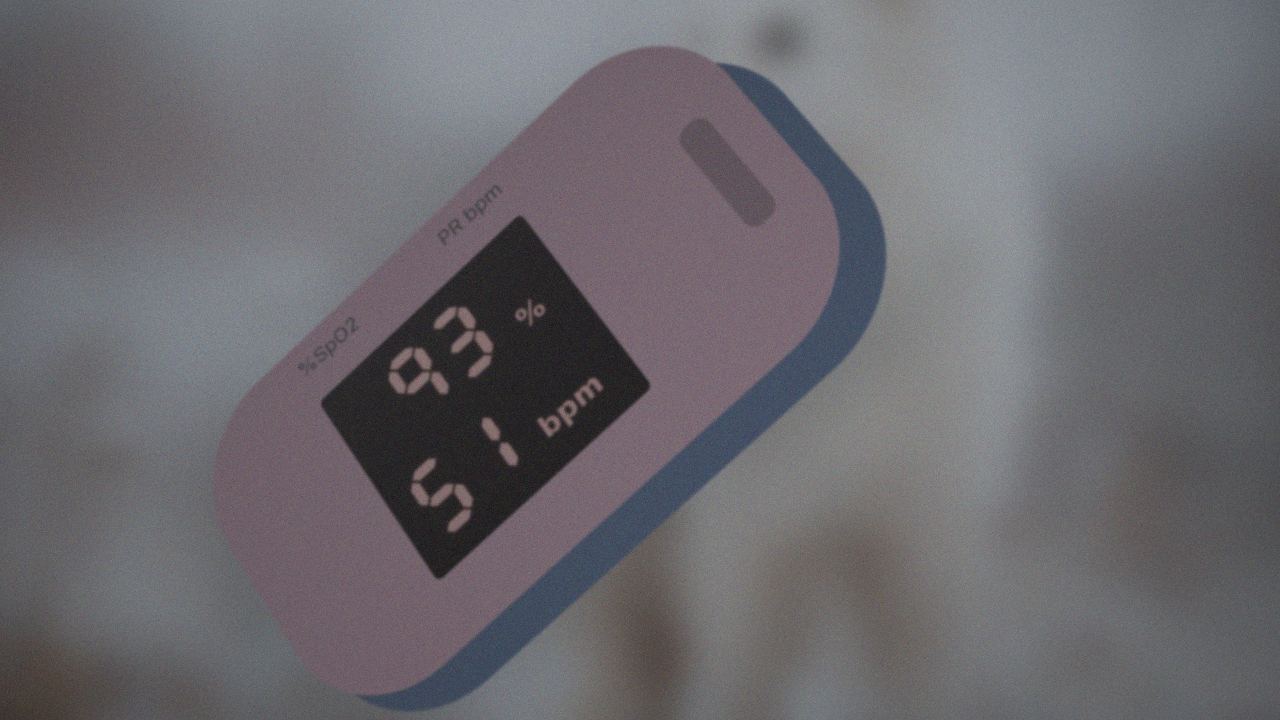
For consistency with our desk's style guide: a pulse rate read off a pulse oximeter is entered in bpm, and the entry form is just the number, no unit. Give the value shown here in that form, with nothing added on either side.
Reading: 51
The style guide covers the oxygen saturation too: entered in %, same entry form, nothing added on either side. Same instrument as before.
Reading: 93
